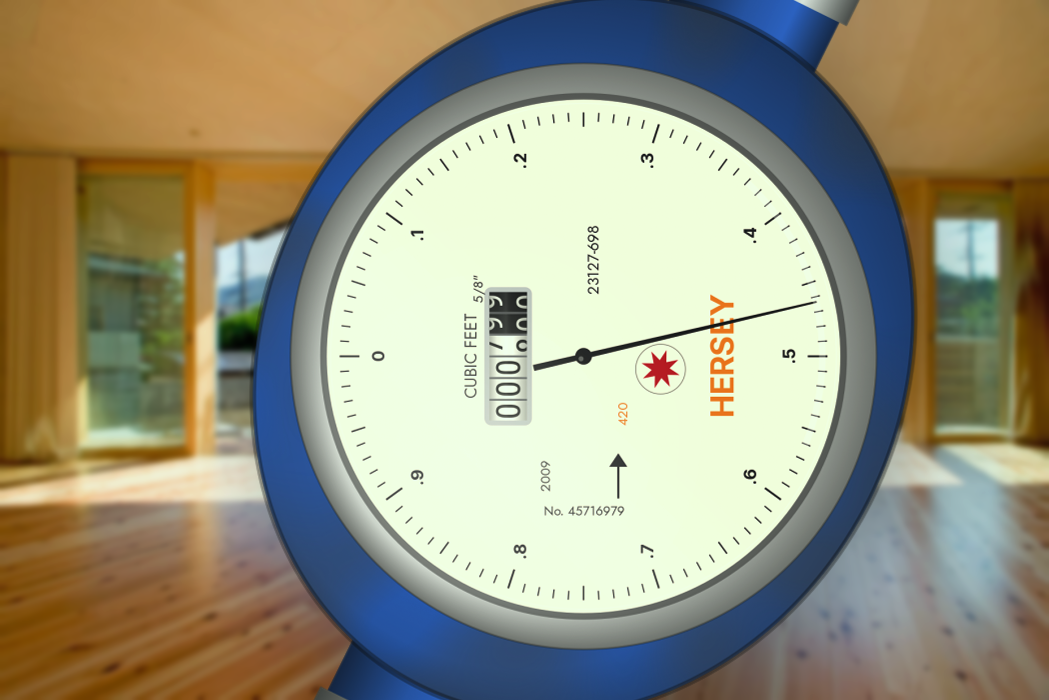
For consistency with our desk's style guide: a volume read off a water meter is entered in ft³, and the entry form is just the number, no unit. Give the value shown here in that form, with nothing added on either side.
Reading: 799.46
